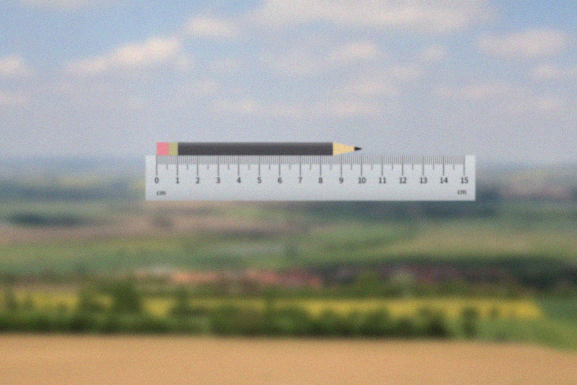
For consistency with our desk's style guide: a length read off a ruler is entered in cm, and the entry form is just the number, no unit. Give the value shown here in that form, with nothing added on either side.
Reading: 10
